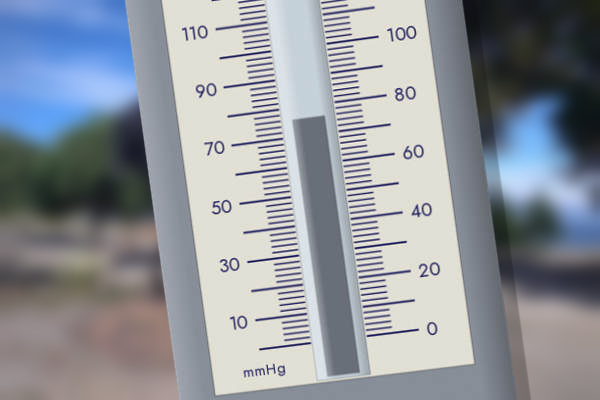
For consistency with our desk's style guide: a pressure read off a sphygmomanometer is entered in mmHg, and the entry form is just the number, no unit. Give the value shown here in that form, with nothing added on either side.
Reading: 76
